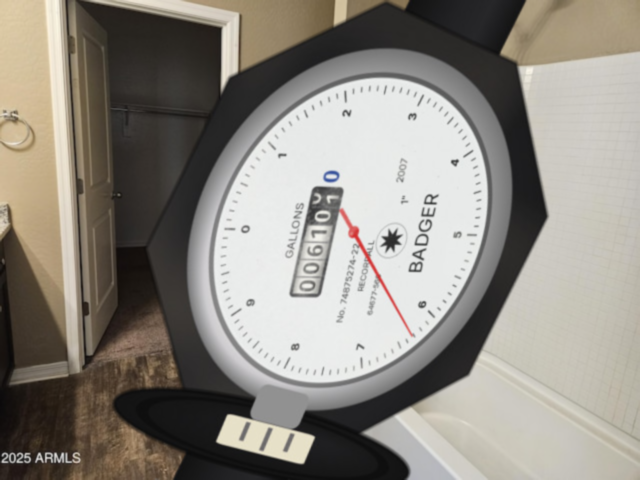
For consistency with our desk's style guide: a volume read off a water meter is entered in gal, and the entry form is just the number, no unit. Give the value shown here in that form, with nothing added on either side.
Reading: 61006.3
